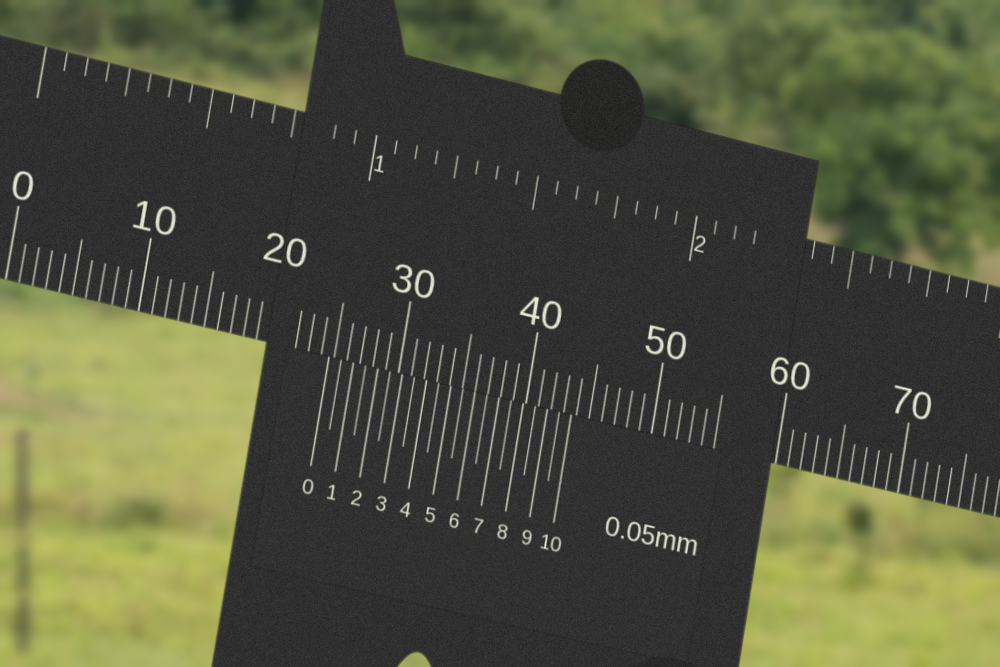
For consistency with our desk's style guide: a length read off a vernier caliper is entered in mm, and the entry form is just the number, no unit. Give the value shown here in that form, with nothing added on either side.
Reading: 24.6
